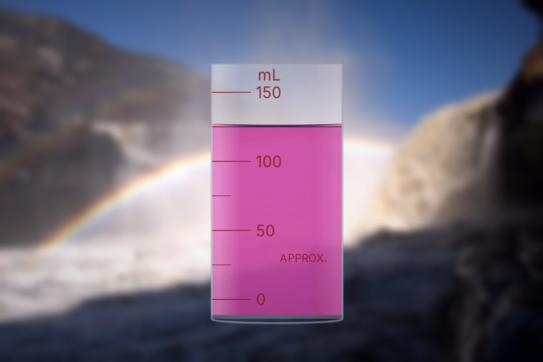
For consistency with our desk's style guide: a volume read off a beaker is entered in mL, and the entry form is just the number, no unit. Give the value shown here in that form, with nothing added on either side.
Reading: 125
